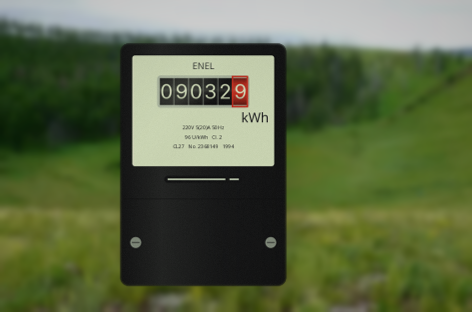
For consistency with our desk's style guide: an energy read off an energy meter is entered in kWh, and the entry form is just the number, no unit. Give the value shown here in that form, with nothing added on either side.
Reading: 9032.9
